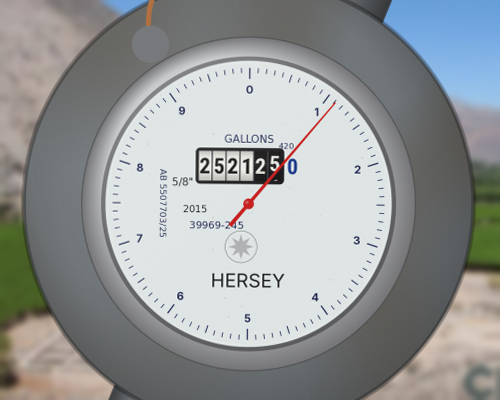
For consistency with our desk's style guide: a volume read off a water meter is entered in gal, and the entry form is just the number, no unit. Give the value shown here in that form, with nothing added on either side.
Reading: 2521251.1
